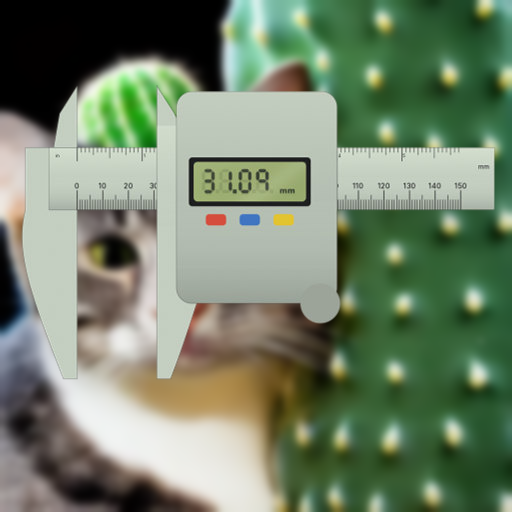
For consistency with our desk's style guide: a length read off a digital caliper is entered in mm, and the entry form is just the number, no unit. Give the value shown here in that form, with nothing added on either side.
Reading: 31.09
